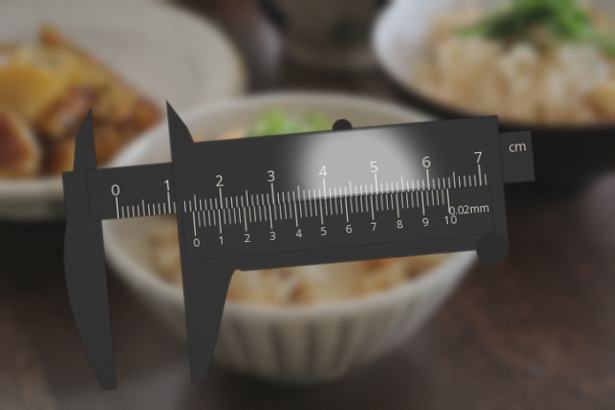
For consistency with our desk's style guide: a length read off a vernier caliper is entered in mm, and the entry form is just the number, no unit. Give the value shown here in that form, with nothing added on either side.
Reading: 14.5
